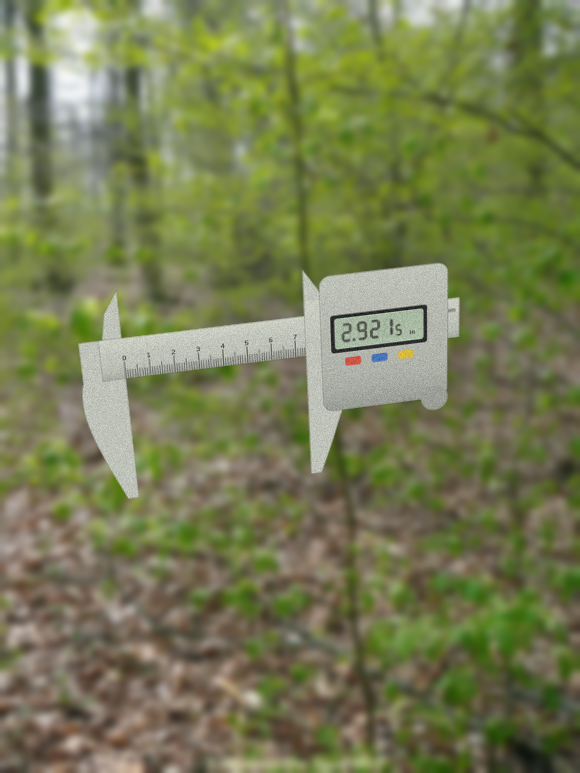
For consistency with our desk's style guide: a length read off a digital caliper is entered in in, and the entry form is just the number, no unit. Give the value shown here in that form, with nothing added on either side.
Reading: 2.9215
